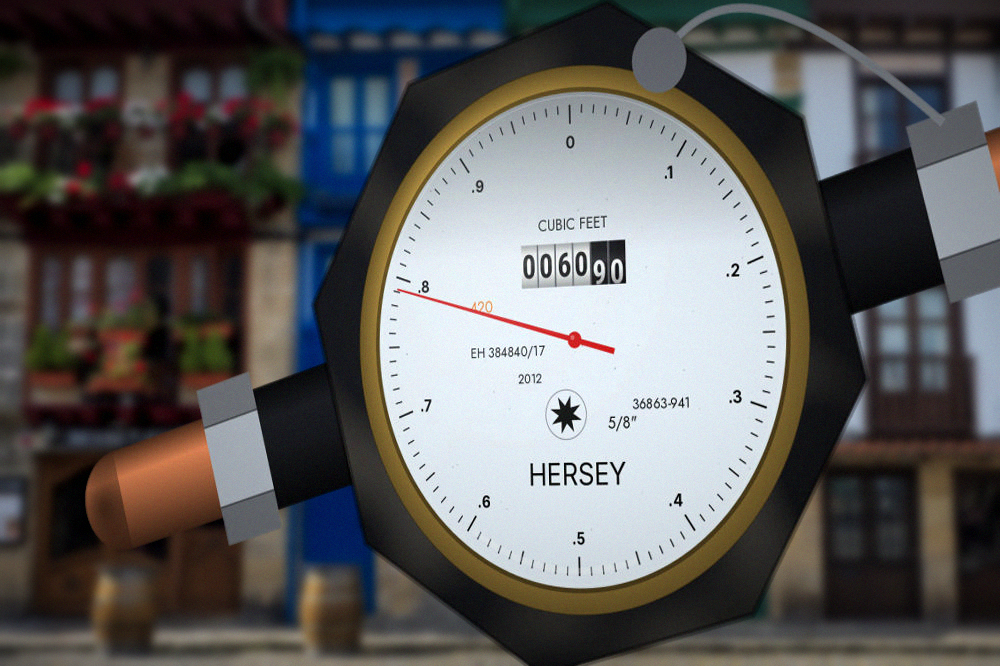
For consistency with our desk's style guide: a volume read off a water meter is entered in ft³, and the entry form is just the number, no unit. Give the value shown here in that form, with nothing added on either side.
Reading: 6089.79
